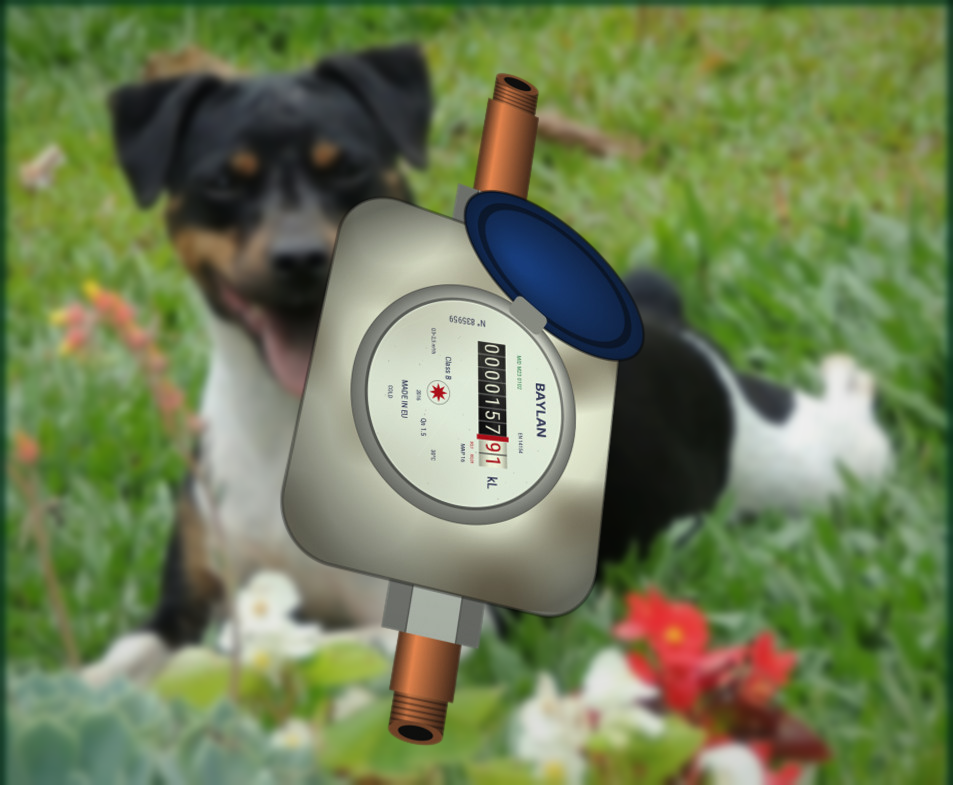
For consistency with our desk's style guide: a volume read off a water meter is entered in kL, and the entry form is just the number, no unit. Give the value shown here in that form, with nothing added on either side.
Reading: 157.91
